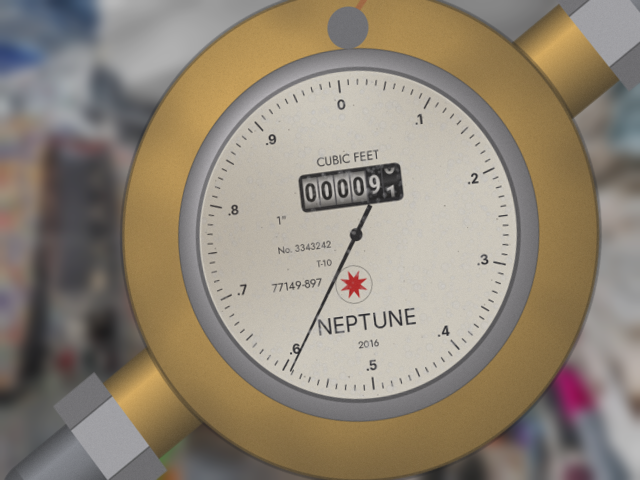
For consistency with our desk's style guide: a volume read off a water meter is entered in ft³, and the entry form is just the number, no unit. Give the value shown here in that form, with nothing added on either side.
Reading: 90.59
